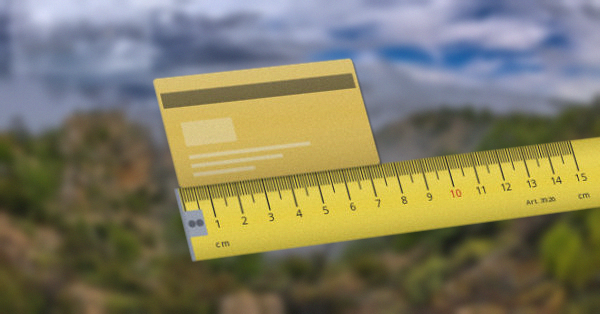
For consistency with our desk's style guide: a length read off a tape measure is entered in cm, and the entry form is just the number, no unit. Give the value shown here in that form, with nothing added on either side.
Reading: 7.5
